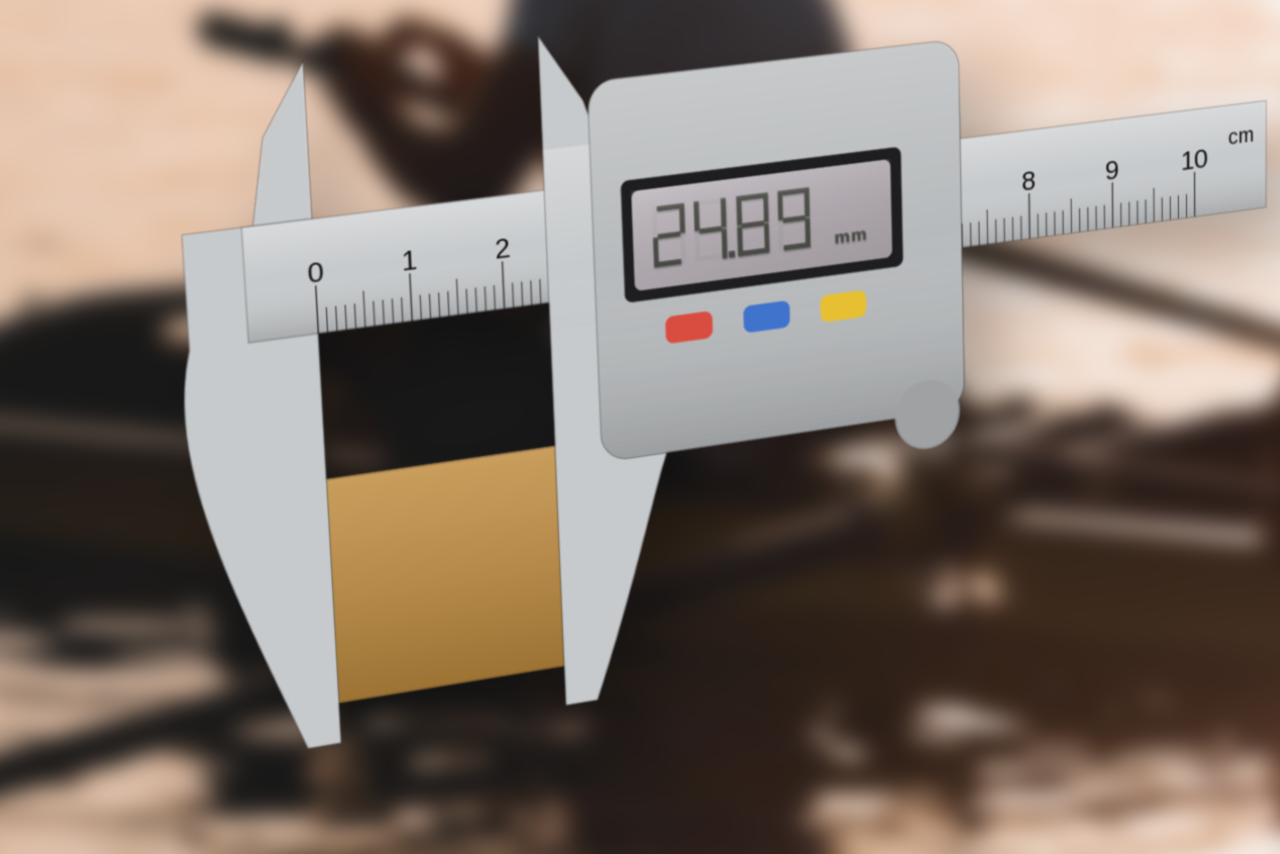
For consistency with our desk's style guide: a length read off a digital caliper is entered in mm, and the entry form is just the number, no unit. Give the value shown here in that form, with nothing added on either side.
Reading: 24.89
